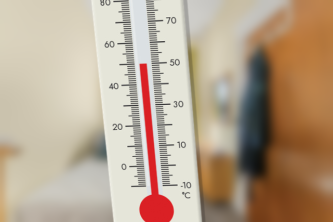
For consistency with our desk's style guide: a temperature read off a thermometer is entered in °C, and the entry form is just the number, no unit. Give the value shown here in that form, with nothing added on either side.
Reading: 50
